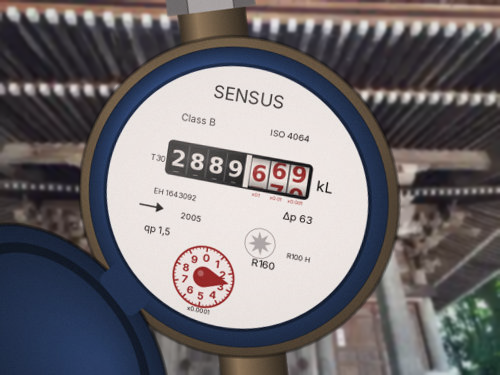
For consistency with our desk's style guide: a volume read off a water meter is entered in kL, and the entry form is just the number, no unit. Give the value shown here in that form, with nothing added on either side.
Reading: 2889.6692
